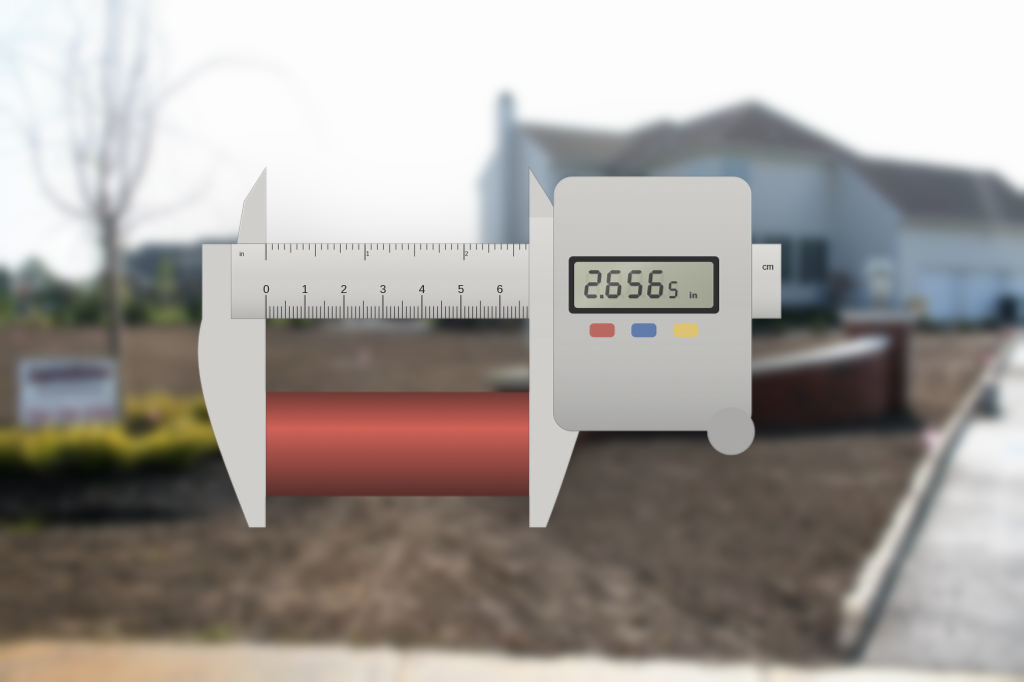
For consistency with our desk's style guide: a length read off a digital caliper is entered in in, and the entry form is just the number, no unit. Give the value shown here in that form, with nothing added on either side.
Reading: 2.6565
